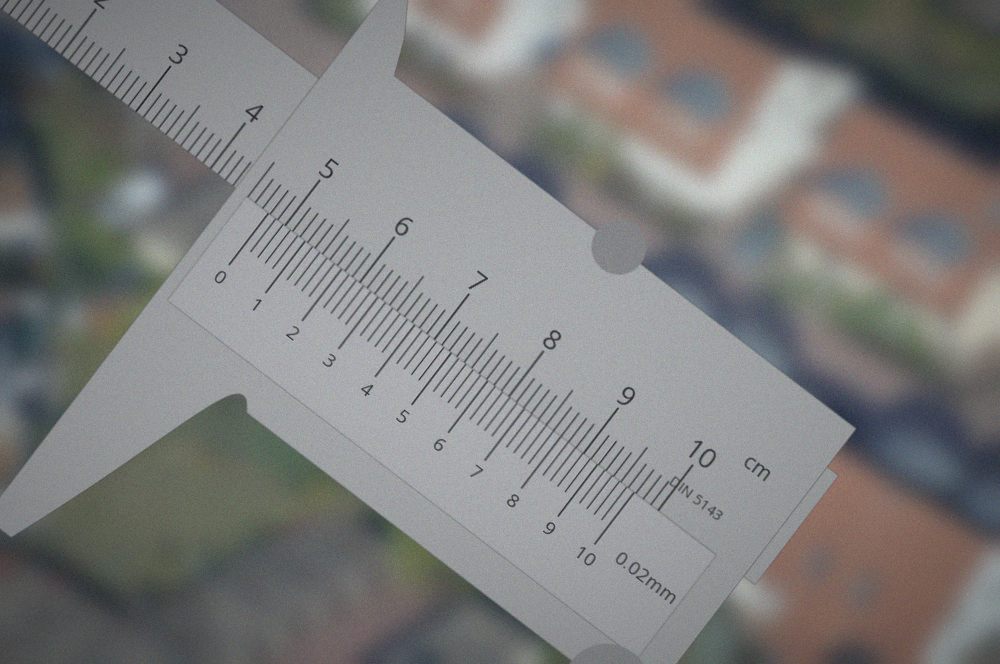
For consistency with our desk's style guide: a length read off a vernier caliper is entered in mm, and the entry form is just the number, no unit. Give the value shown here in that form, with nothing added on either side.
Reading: 47.8
